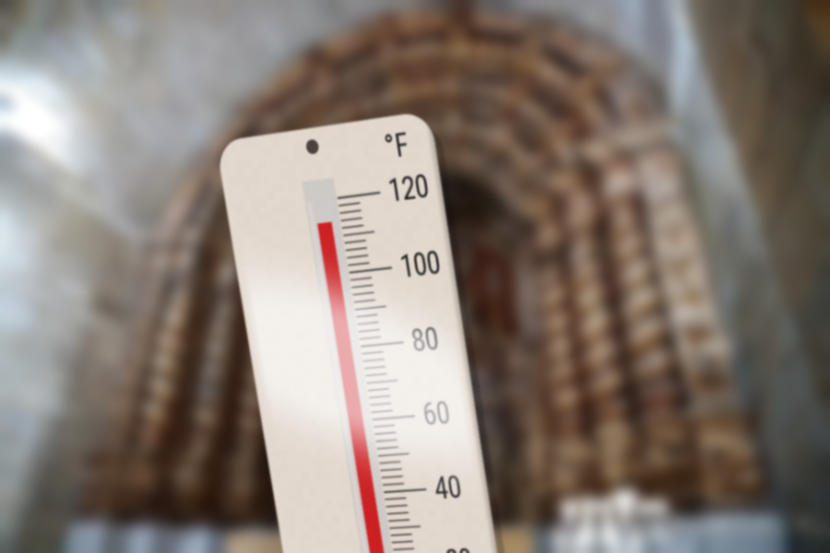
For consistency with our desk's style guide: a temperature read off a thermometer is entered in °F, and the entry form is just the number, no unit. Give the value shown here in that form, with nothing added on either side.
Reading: 114
